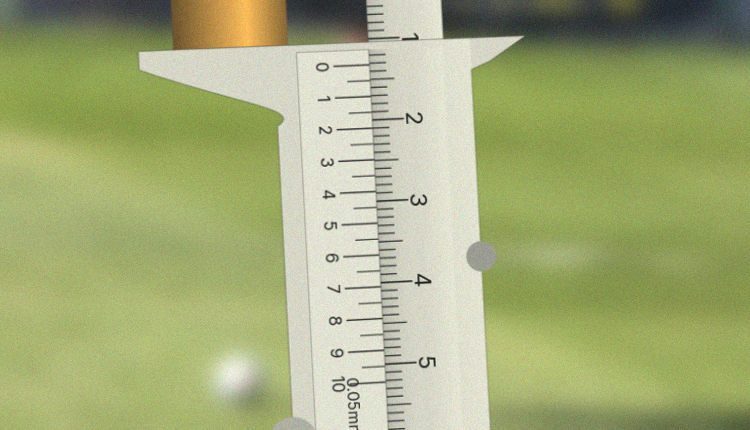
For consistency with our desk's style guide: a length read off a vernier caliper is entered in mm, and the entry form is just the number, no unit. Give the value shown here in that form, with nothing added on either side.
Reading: 13.2
